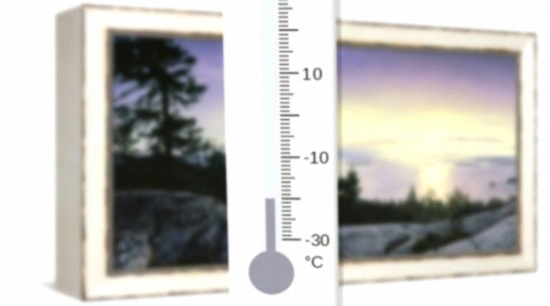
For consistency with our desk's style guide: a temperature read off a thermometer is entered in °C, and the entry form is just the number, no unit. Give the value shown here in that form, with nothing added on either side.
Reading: -20
